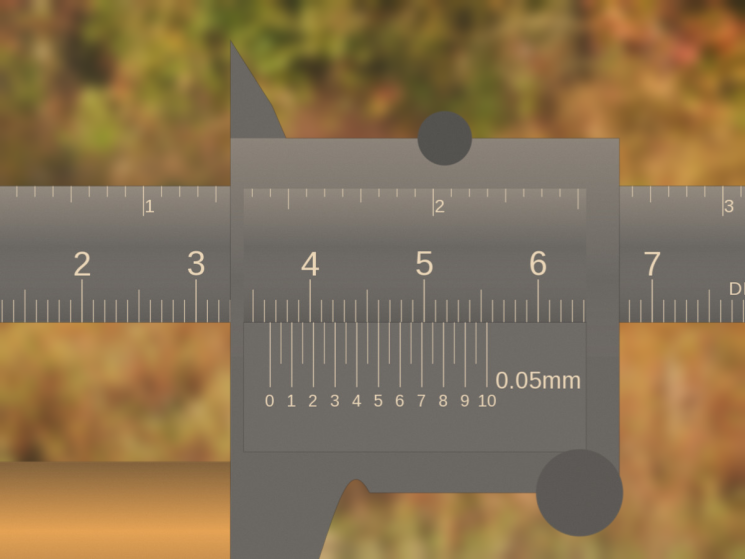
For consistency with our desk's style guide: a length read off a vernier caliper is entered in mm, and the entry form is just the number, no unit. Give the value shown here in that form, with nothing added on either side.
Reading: 36.5
